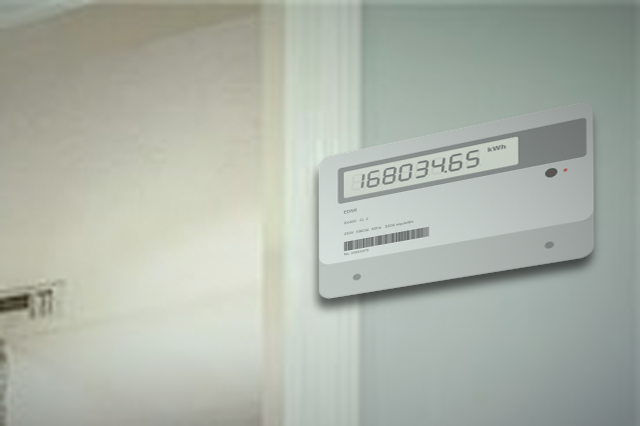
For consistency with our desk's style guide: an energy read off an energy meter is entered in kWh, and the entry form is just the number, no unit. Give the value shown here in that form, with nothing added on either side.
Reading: 168034.65
